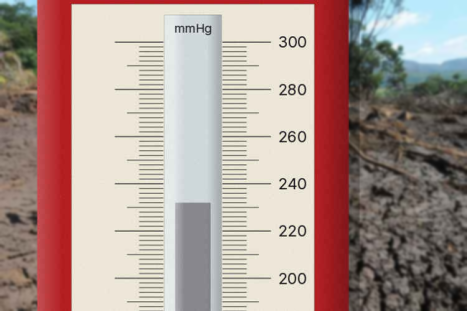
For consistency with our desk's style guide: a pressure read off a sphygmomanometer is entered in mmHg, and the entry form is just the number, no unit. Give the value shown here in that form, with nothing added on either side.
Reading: 232
